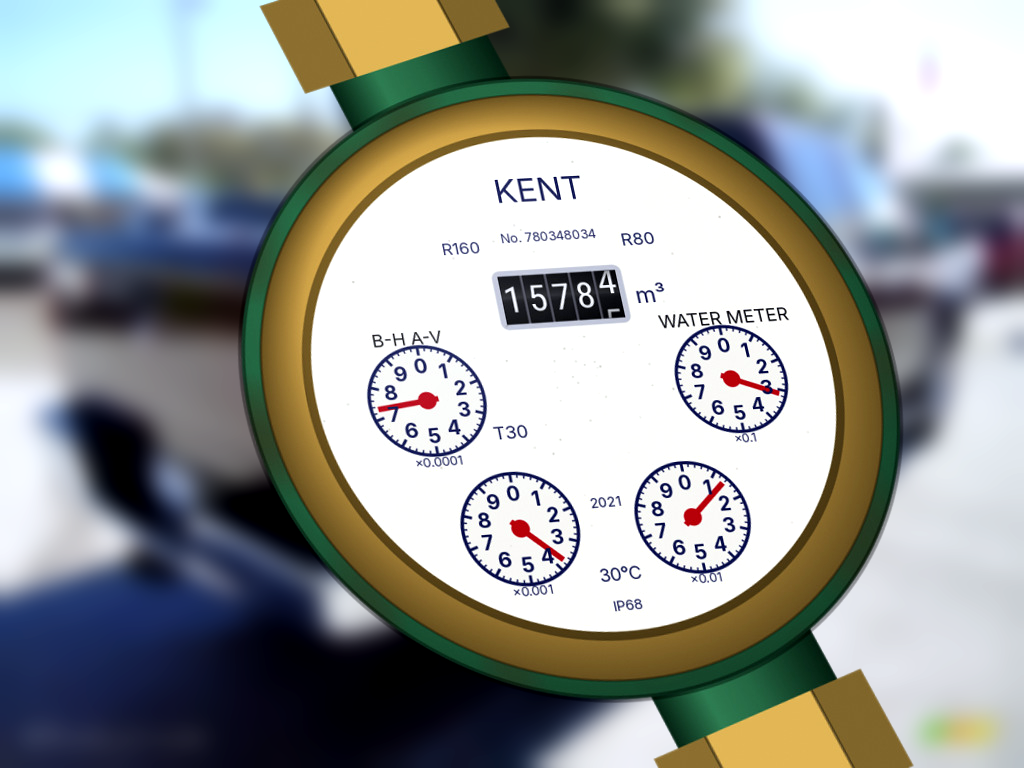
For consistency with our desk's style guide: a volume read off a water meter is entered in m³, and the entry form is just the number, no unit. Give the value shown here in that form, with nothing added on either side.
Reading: 15784.3137
